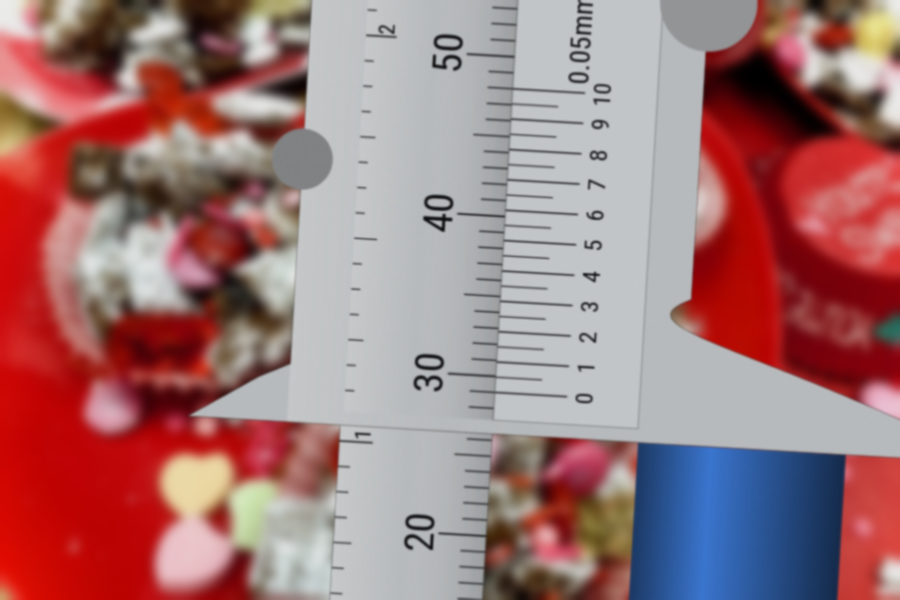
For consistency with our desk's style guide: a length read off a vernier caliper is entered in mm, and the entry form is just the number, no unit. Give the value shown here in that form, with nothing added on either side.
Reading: 29.0
